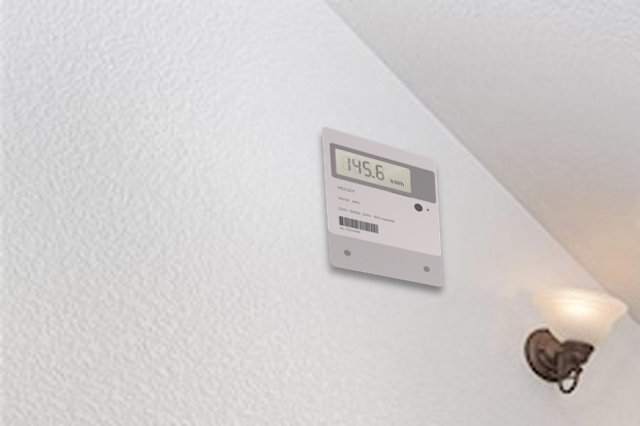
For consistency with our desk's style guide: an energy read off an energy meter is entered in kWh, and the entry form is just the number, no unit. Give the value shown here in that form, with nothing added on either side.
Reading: 145.6
